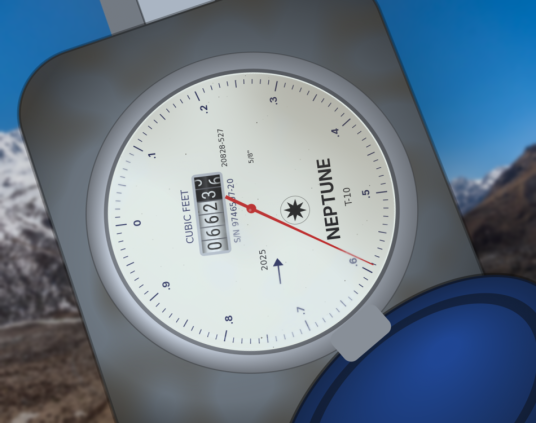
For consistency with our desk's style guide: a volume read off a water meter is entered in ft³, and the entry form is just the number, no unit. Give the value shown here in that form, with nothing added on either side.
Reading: 66235.59
